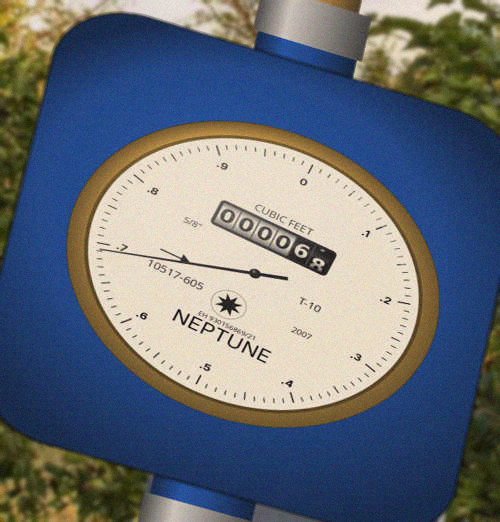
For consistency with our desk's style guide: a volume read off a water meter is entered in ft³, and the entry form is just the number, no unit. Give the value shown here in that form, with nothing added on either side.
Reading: 67.69
